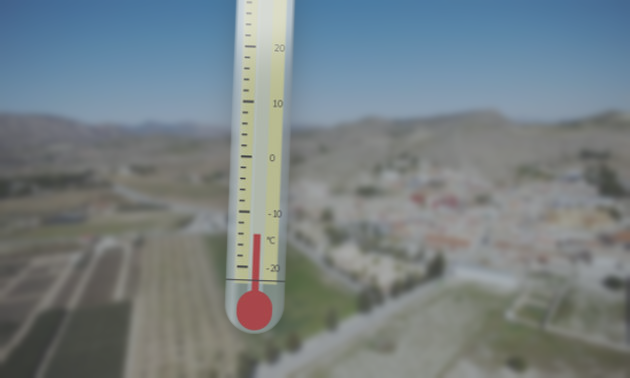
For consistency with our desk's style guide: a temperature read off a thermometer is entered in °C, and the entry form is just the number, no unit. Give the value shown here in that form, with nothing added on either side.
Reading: -14
